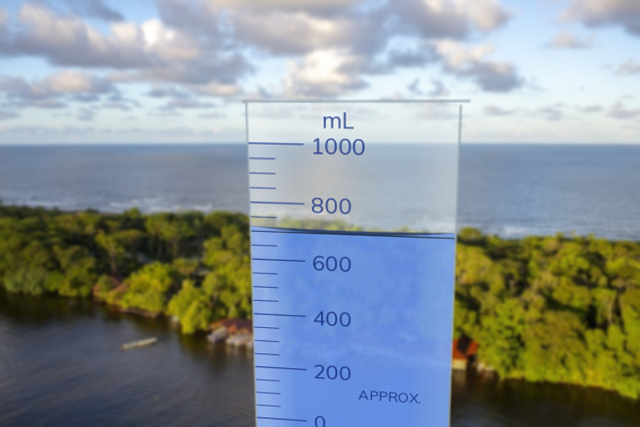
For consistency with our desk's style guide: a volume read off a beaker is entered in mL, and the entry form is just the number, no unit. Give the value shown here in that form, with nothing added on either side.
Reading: 700
